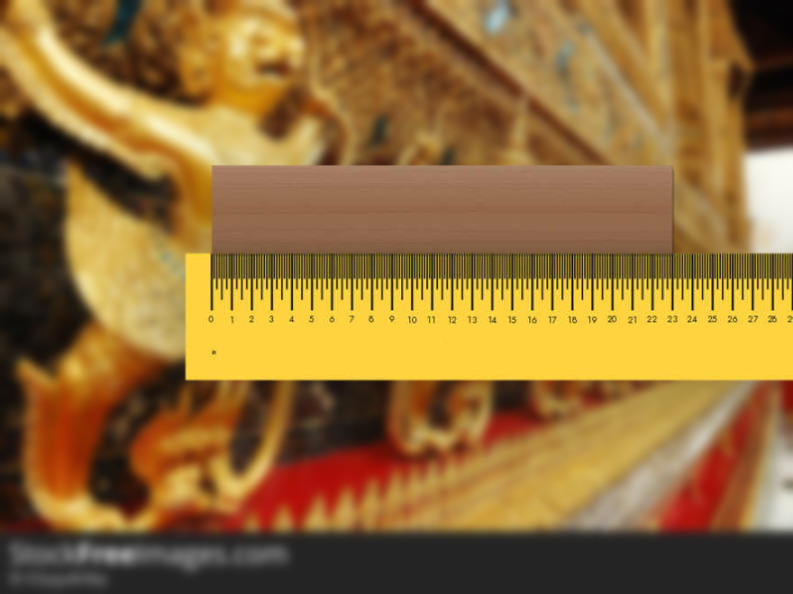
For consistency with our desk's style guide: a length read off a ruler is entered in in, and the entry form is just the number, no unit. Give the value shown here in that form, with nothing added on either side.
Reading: 23
